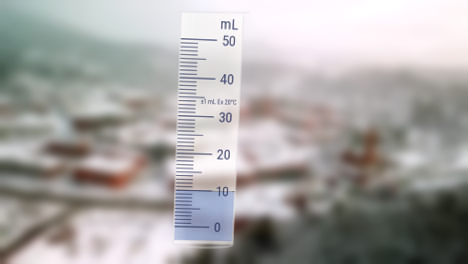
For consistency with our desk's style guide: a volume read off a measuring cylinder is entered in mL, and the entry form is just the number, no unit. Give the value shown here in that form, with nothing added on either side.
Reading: 10
